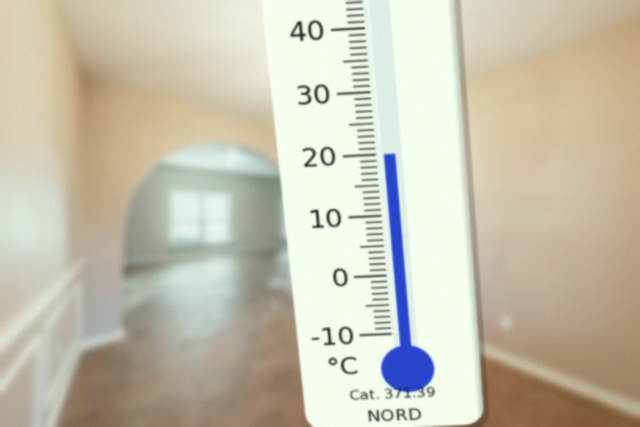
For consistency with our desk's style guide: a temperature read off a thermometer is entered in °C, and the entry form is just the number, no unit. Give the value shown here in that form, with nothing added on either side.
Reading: 20
